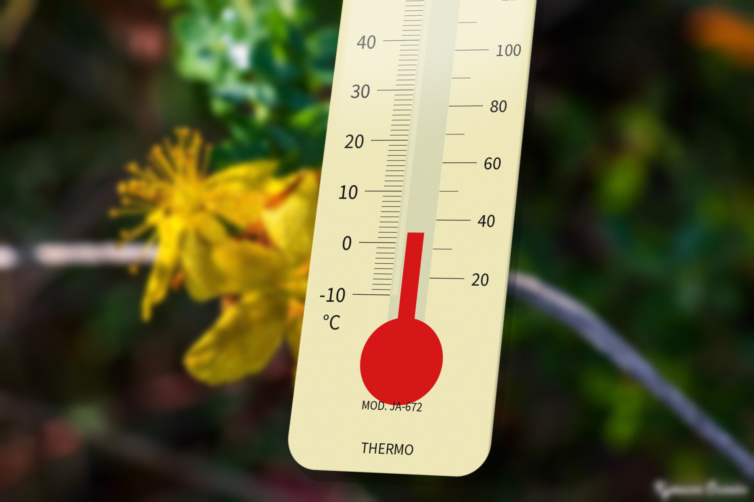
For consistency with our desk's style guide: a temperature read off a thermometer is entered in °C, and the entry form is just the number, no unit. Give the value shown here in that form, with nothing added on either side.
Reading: 2
